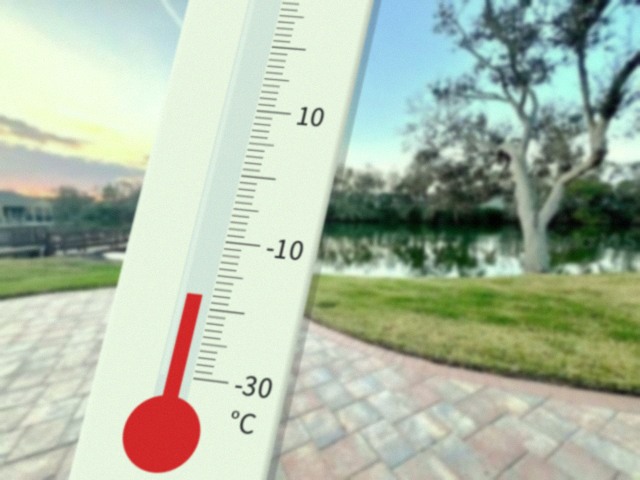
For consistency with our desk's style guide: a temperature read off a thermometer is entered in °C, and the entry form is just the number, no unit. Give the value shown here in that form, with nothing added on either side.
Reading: -18
